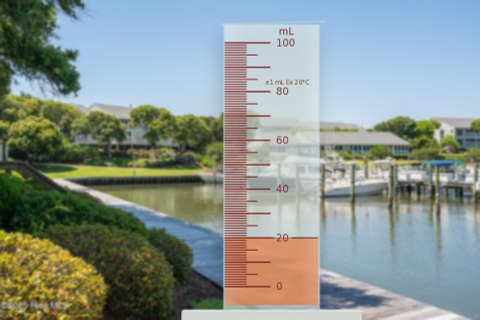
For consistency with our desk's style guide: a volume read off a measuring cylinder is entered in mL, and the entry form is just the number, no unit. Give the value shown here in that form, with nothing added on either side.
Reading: 20
